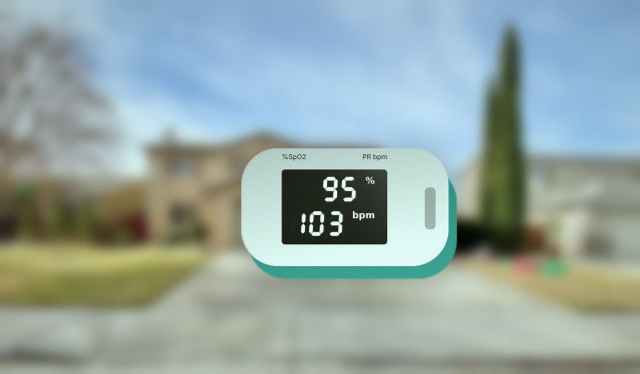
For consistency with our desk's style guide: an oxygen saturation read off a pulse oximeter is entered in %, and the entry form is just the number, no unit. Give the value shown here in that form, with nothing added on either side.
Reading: 95
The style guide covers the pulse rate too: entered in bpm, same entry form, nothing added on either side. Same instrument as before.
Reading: 103
